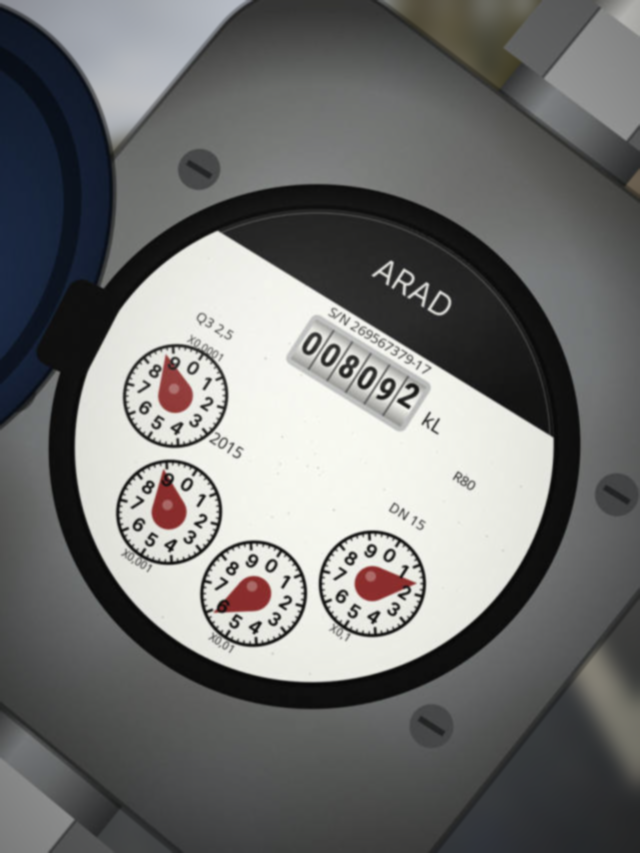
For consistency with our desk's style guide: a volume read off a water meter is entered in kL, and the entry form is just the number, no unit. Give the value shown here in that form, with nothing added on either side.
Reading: 8092.1588
